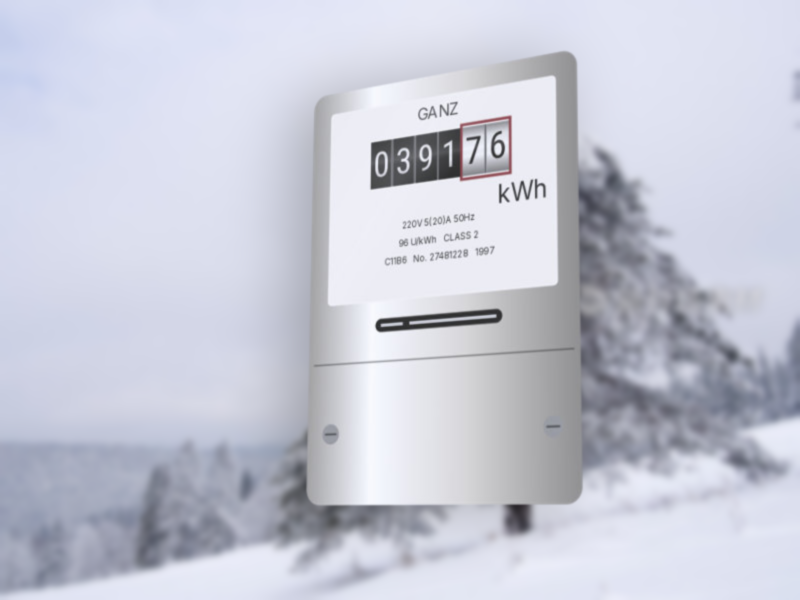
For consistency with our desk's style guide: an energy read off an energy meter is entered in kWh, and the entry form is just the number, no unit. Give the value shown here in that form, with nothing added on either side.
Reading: 391.76
